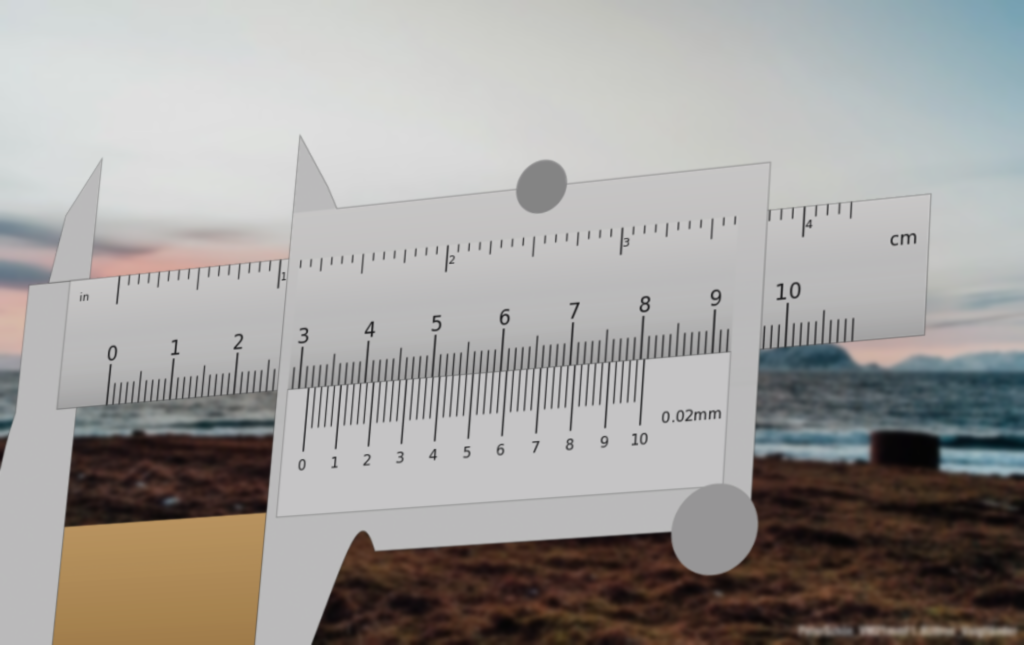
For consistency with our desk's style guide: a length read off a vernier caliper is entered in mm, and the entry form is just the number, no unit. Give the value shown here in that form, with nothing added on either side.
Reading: 31.5
